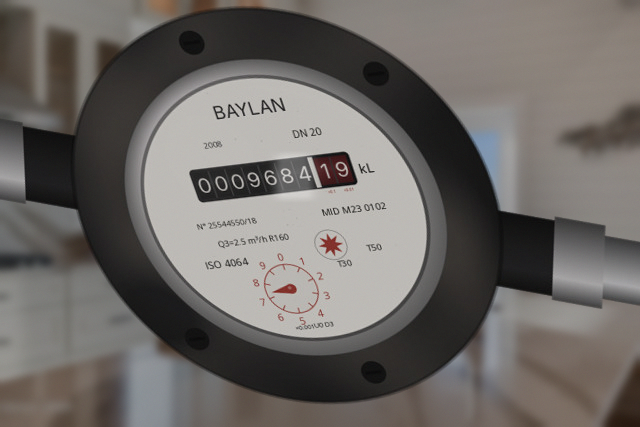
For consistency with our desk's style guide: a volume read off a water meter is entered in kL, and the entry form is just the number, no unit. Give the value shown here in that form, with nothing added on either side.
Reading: 9684.197
